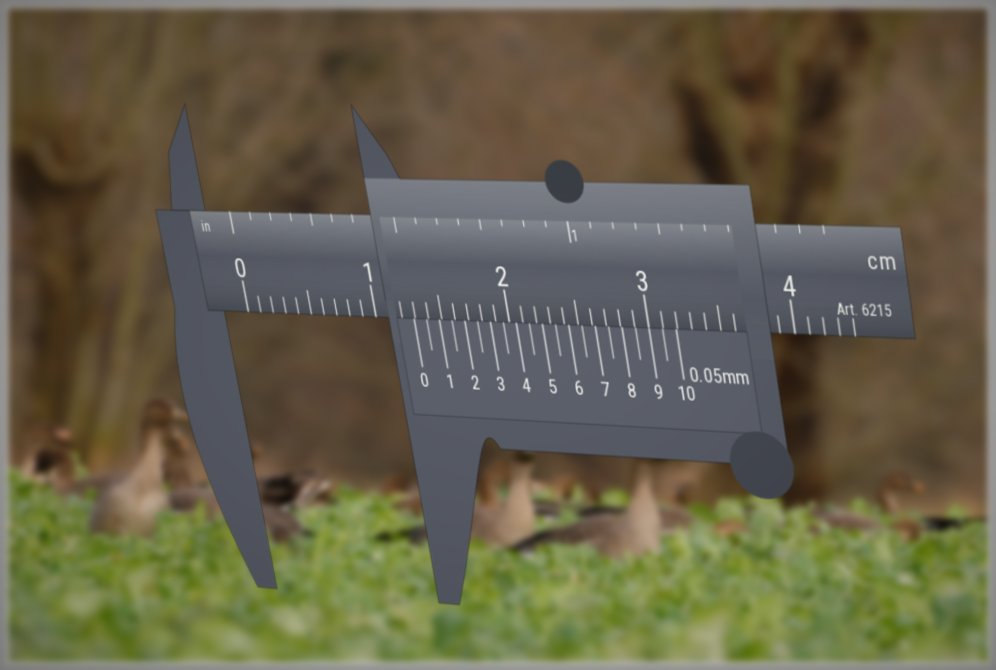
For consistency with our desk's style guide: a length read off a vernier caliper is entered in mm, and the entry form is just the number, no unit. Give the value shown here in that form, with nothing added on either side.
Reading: 12.9
